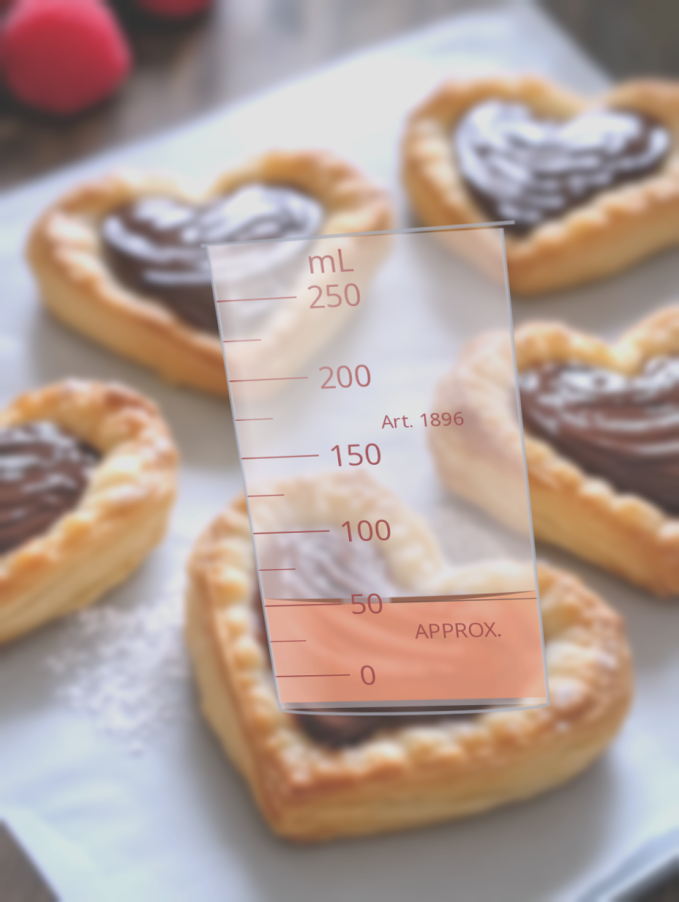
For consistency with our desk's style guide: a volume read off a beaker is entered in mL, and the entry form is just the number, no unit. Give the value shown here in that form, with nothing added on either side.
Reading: 50
